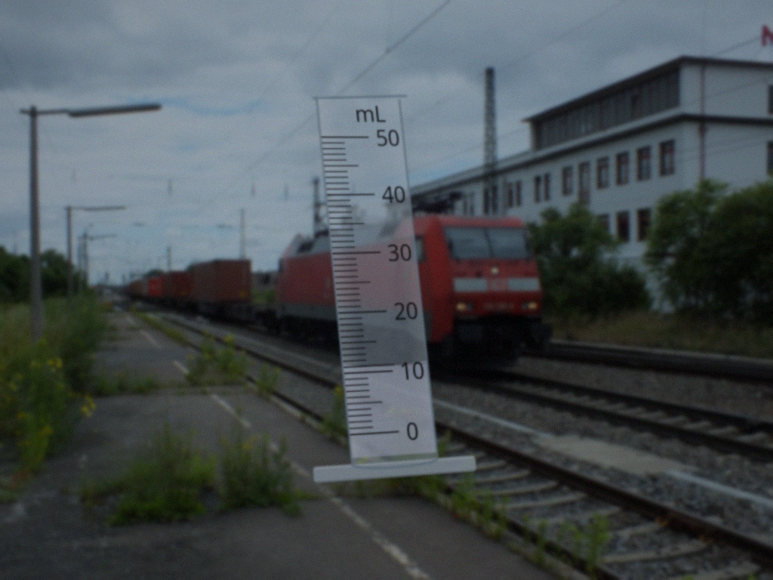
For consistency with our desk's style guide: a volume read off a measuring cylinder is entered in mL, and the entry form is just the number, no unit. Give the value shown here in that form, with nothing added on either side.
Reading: 11
